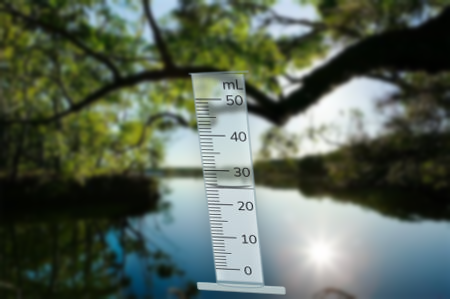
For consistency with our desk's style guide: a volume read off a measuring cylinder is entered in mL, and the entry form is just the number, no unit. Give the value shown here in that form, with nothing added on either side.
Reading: 25
